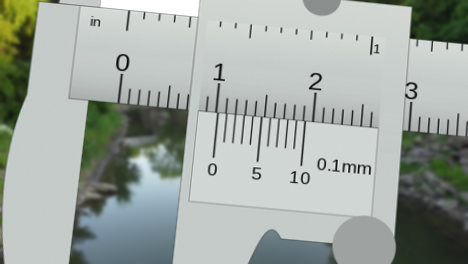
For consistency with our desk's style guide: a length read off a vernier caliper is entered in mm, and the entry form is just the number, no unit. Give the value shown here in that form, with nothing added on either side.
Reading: 10.2
